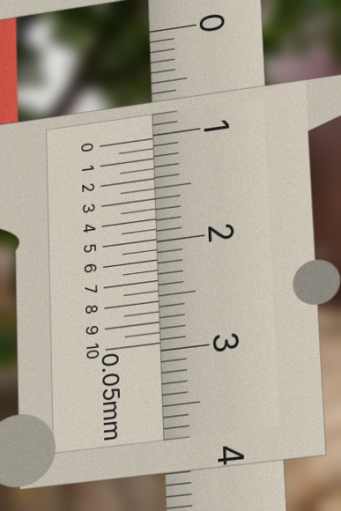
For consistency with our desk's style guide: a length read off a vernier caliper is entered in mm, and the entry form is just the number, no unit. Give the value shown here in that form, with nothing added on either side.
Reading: 10.3
